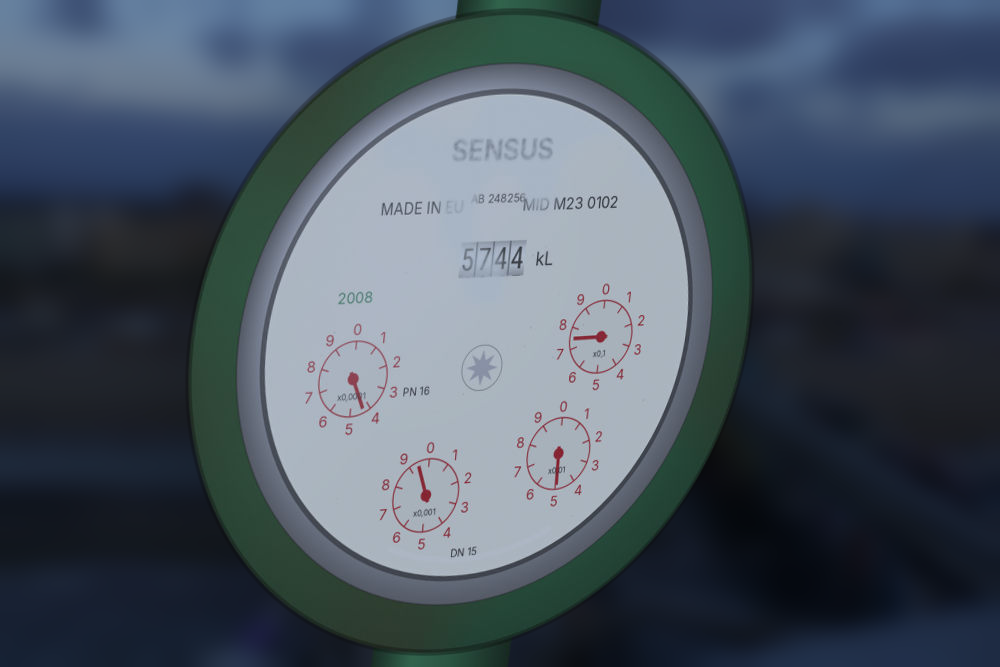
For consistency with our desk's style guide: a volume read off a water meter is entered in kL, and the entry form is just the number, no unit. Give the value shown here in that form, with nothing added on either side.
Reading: 5744.7494
